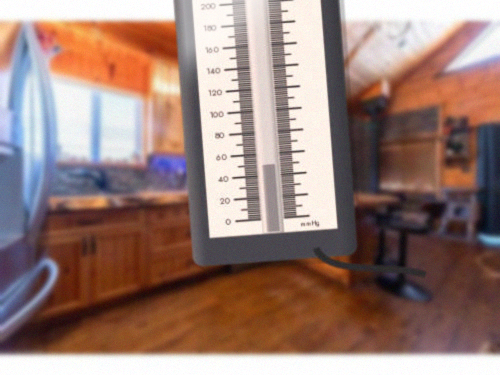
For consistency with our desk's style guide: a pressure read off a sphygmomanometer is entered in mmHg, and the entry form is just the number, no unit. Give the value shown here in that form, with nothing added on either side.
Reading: 50
